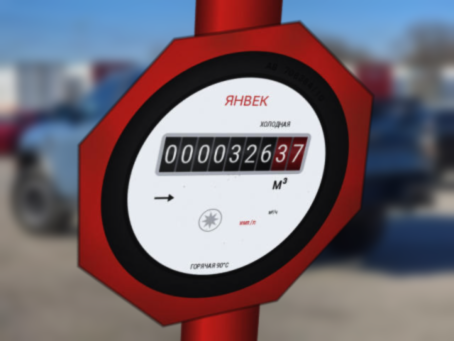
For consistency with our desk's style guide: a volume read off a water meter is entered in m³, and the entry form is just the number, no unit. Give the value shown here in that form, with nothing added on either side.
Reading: 326.37
